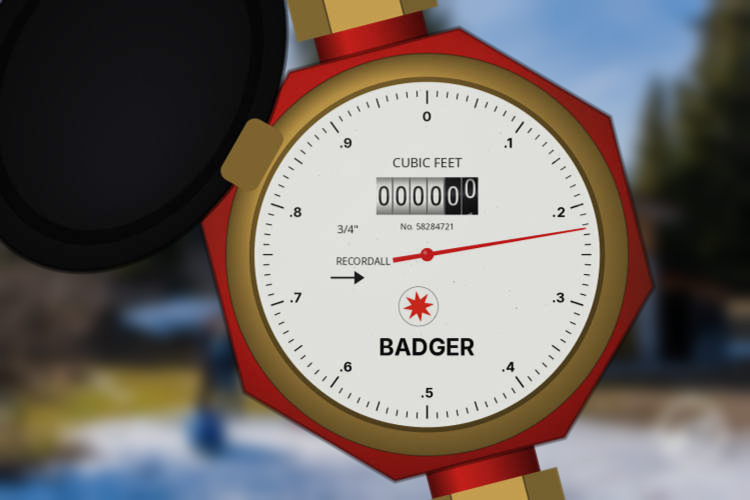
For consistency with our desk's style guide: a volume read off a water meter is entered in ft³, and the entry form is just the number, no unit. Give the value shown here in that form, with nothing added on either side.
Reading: 0.22
